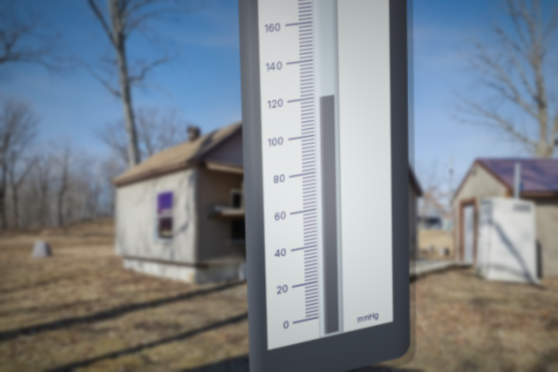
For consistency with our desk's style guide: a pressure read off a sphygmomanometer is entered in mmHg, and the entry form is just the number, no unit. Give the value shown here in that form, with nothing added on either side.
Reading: 120
